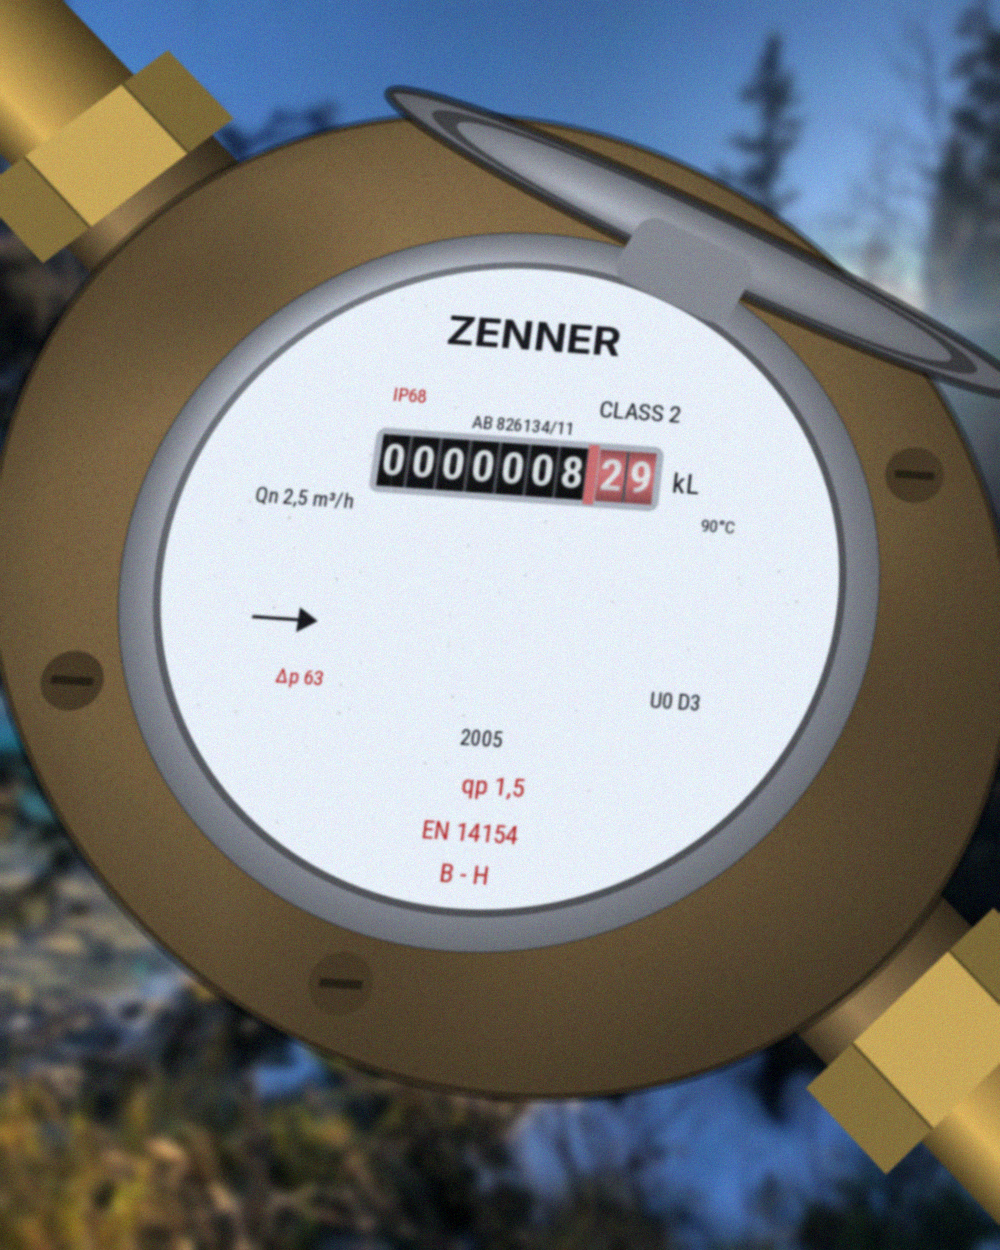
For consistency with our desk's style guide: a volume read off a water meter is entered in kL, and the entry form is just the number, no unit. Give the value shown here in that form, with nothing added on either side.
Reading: 8.29
